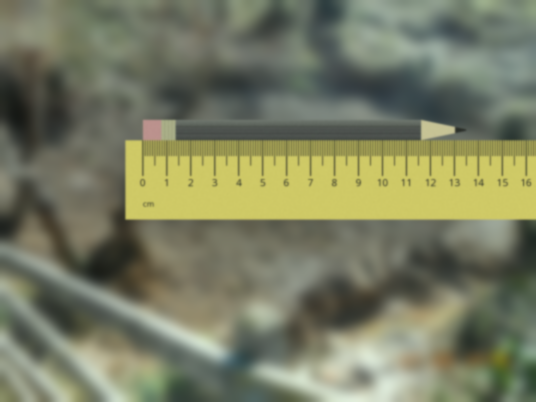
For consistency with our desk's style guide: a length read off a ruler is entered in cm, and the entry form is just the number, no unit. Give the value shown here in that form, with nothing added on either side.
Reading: 13.5
